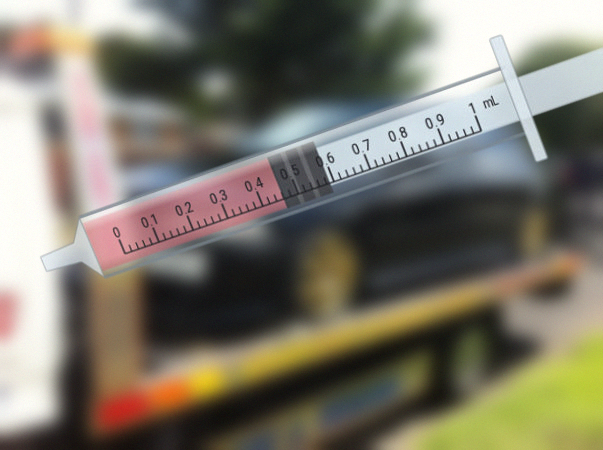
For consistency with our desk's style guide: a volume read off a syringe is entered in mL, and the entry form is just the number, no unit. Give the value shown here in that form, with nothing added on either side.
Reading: 0.46
